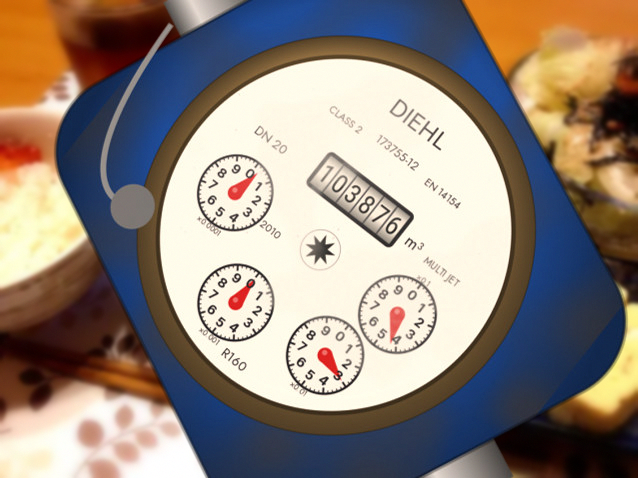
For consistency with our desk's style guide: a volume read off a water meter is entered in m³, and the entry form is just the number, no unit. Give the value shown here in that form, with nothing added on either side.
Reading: 103876.4300
